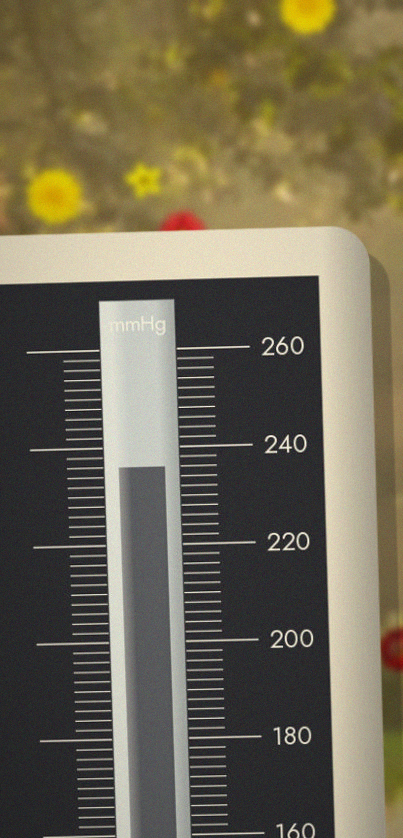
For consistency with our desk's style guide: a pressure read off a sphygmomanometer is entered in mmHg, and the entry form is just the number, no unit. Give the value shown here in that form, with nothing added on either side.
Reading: 236
